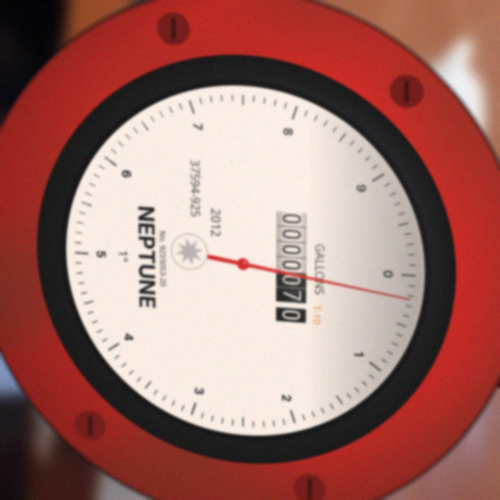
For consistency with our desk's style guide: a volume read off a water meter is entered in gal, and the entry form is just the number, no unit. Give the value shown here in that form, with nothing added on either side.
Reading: 70.2
